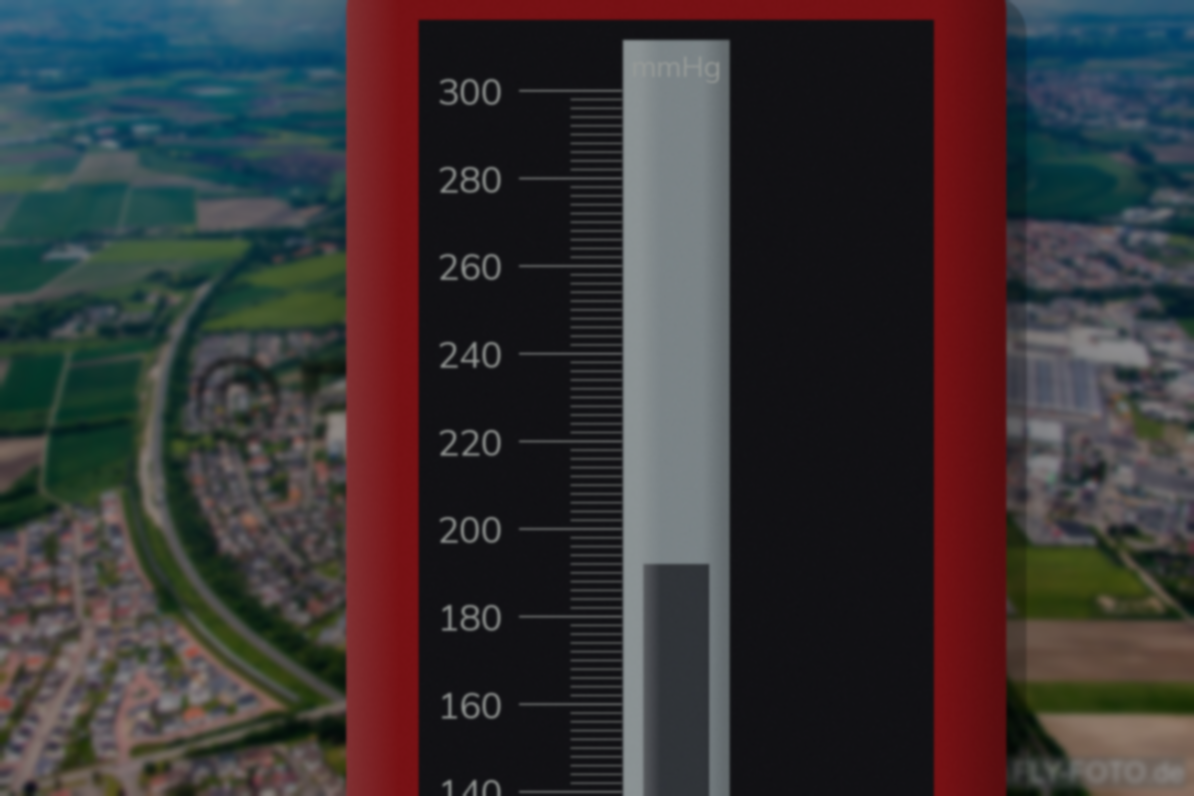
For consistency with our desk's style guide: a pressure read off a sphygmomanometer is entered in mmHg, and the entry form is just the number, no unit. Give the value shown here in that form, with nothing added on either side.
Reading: 192
